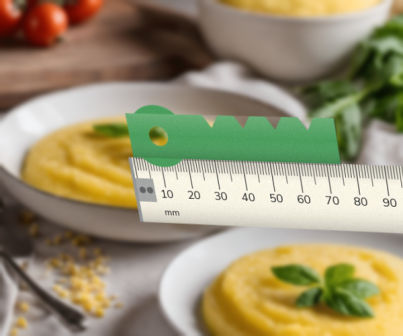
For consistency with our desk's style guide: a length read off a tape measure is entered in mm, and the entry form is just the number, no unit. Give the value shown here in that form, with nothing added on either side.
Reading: 75
